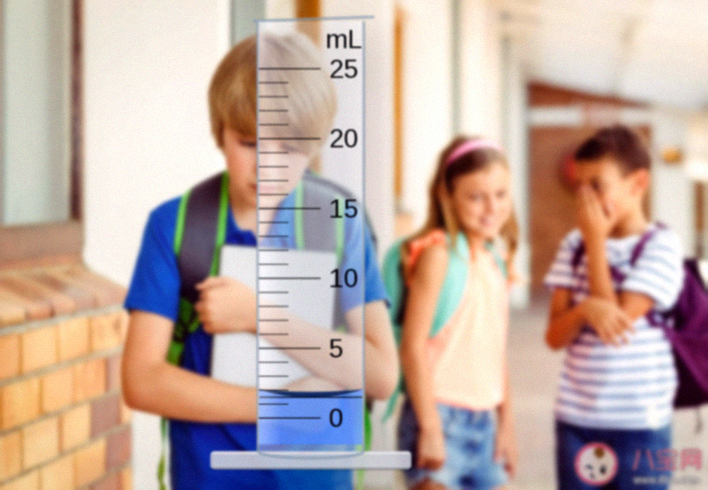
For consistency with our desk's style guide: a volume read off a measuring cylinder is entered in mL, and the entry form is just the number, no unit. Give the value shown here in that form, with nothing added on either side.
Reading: 1.5
